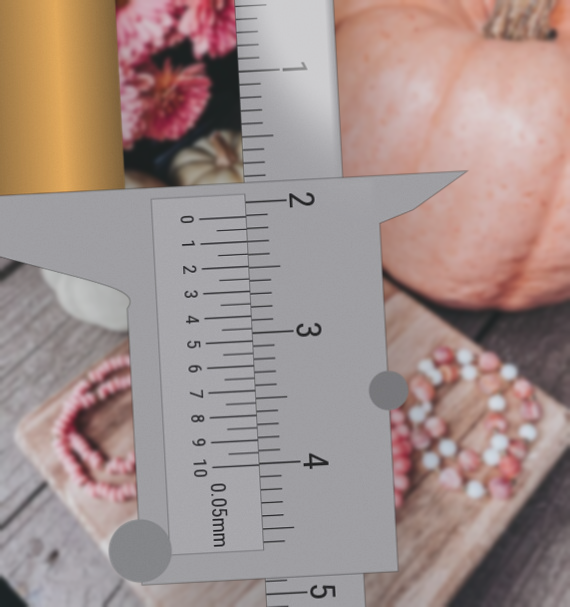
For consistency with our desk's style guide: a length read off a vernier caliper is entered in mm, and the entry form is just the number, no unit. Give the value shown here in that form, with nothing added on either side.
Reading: 21.1
